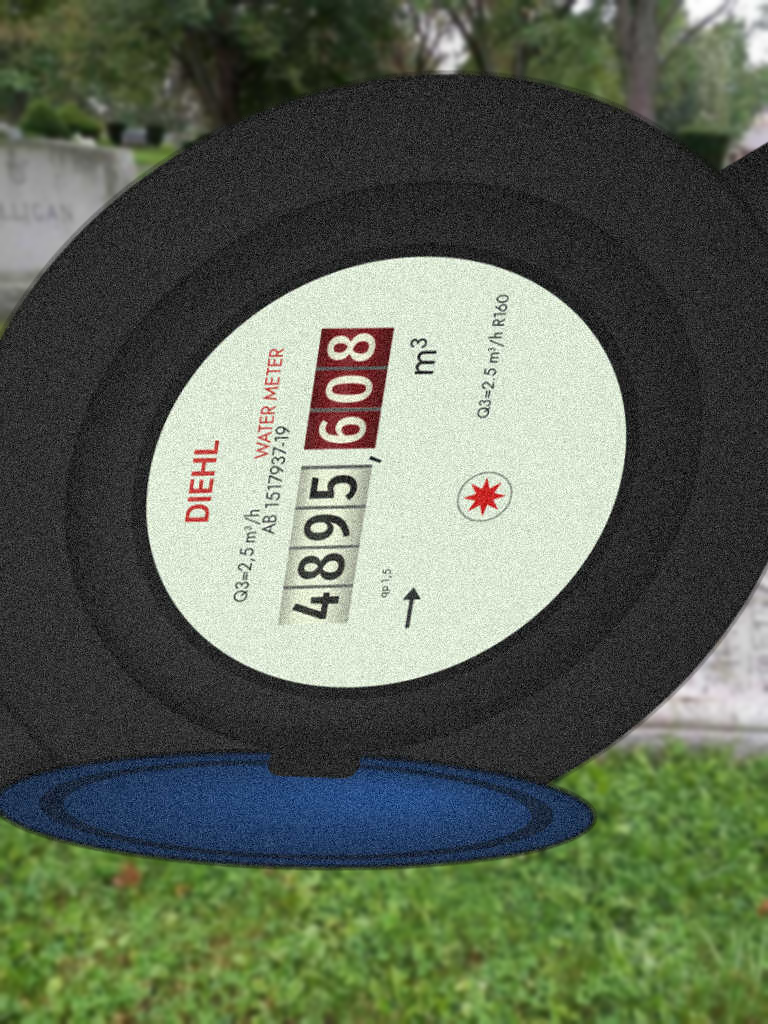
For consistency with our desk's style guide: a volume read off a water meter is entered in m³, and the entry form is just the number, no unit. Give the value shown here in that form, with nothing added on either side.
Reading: 4895.608
